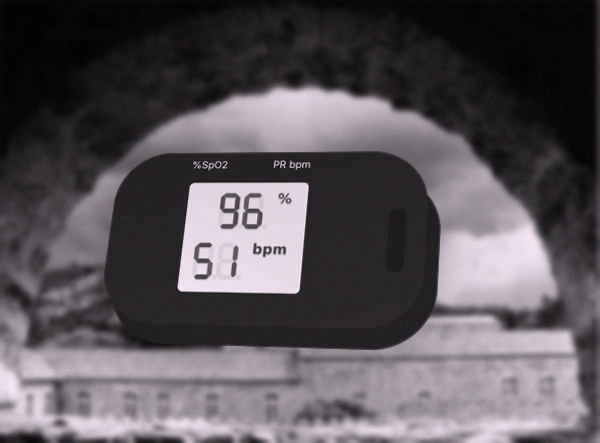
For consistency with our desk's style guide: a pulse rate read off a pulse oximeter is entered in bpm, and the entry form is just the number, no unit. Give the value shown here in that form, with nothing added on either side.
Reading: 51
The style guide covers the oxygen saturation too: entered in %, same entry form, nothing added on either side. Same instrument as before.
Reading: 96
